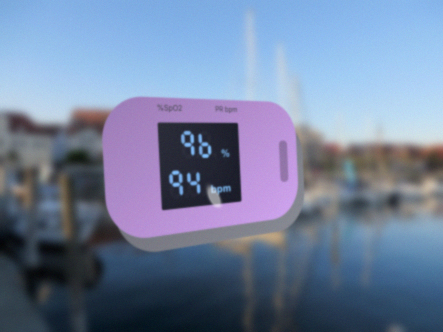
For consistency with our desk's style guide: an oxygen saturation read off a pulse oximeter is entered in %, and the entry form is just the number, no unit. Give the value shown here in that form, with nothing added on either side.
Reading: 96
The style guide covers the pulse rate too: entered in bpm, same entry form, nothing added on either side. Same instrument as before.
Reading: 94
